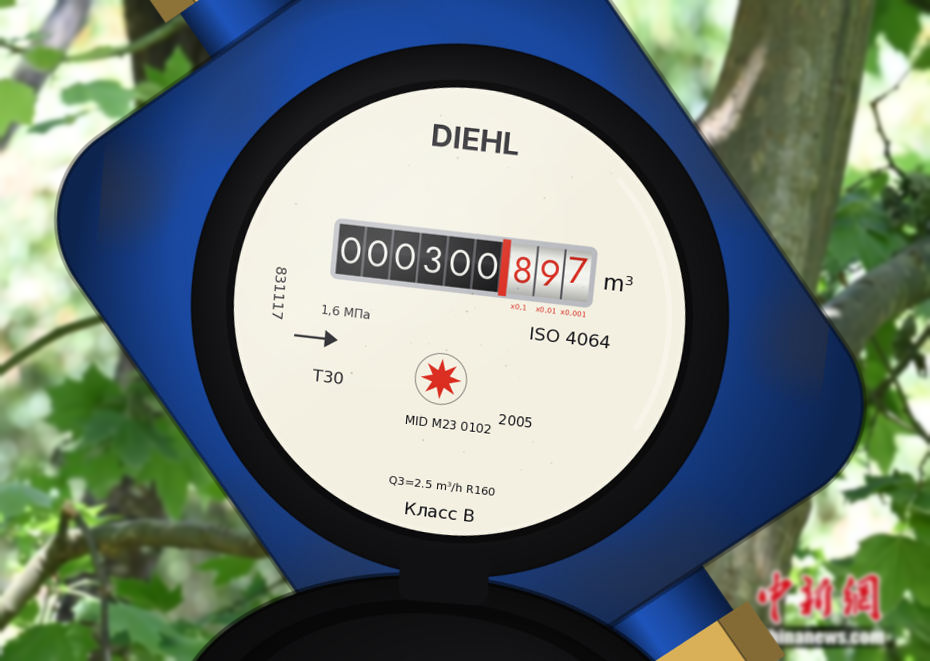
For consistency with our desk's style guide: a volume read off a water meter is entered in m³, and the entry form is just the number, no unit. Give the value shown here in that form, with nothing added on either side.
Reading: 300.897
